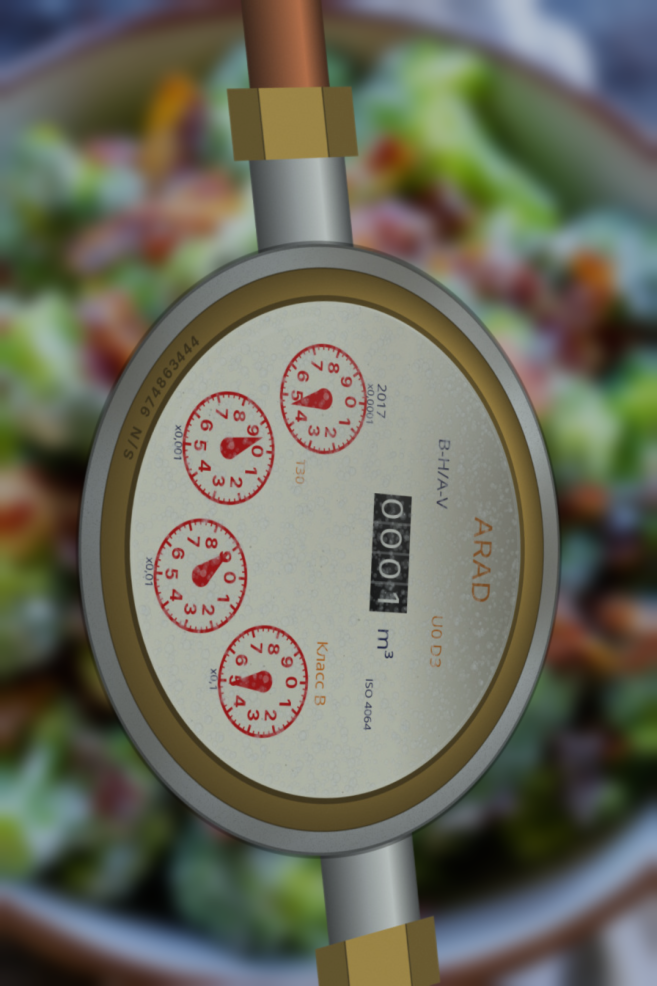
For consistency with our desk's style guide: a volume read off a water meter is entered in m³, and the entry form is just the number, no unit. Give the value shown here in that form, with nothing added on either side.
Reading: 1.4894
